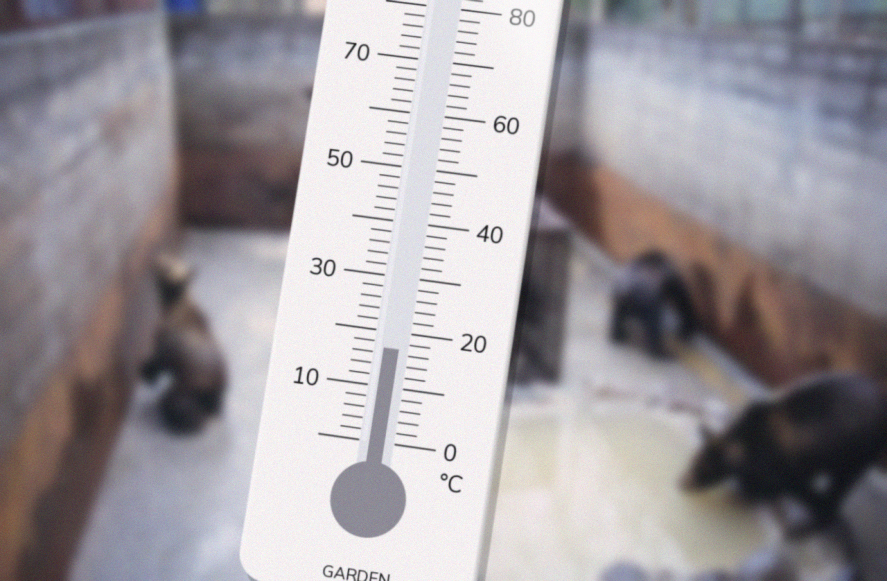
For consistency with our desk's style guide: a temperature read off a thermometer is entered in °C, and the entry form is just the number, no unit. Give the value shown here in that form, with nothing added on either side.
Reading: 17
